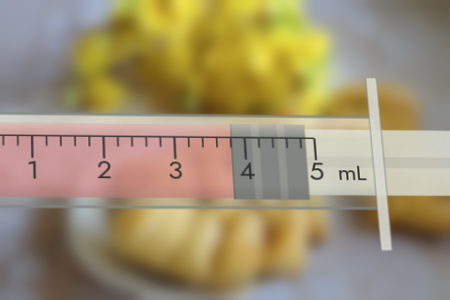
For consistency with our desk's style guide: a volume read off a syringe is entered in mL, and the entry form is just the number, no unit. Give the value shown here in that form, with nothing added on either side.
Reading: 3.8
